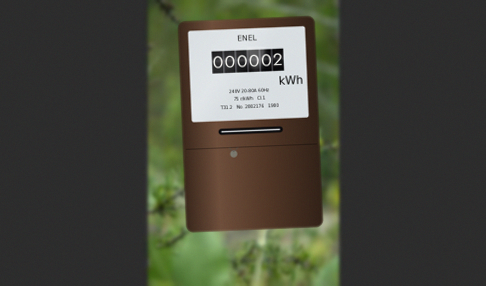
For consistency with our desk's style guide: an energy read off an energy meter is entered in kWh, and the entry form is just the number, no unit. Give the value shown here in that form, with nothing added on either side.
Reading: 2
